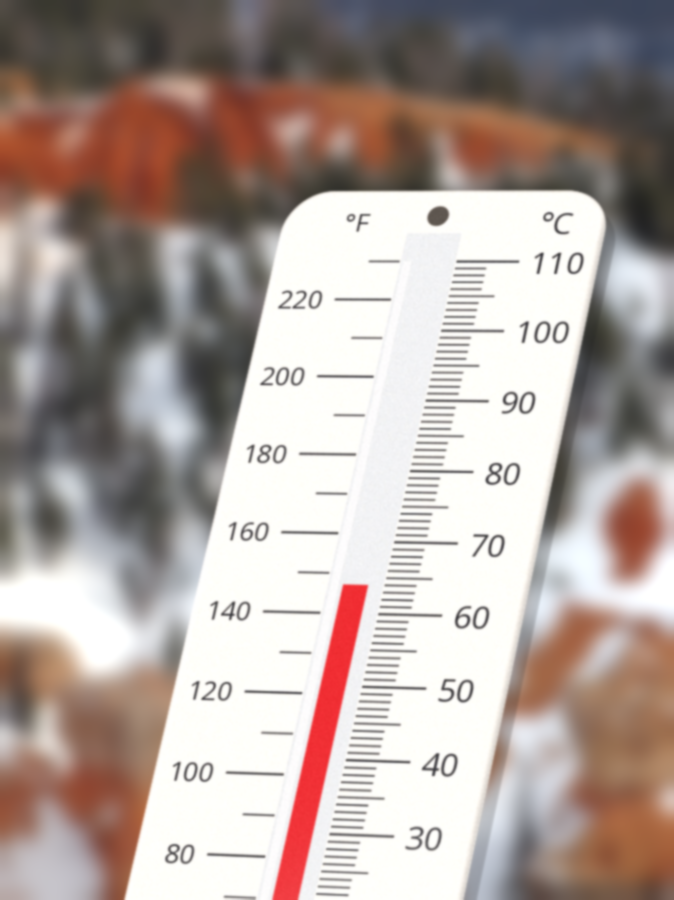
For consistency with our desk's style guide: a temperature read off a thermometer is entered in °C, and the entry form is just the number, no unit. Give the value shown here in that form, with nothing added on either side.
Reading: 64
